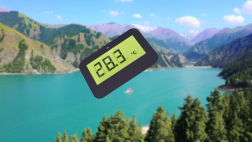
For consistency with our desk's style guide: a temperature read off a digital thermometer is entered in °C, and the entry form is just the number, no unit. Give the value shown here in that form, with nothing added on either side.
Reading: 28.3
